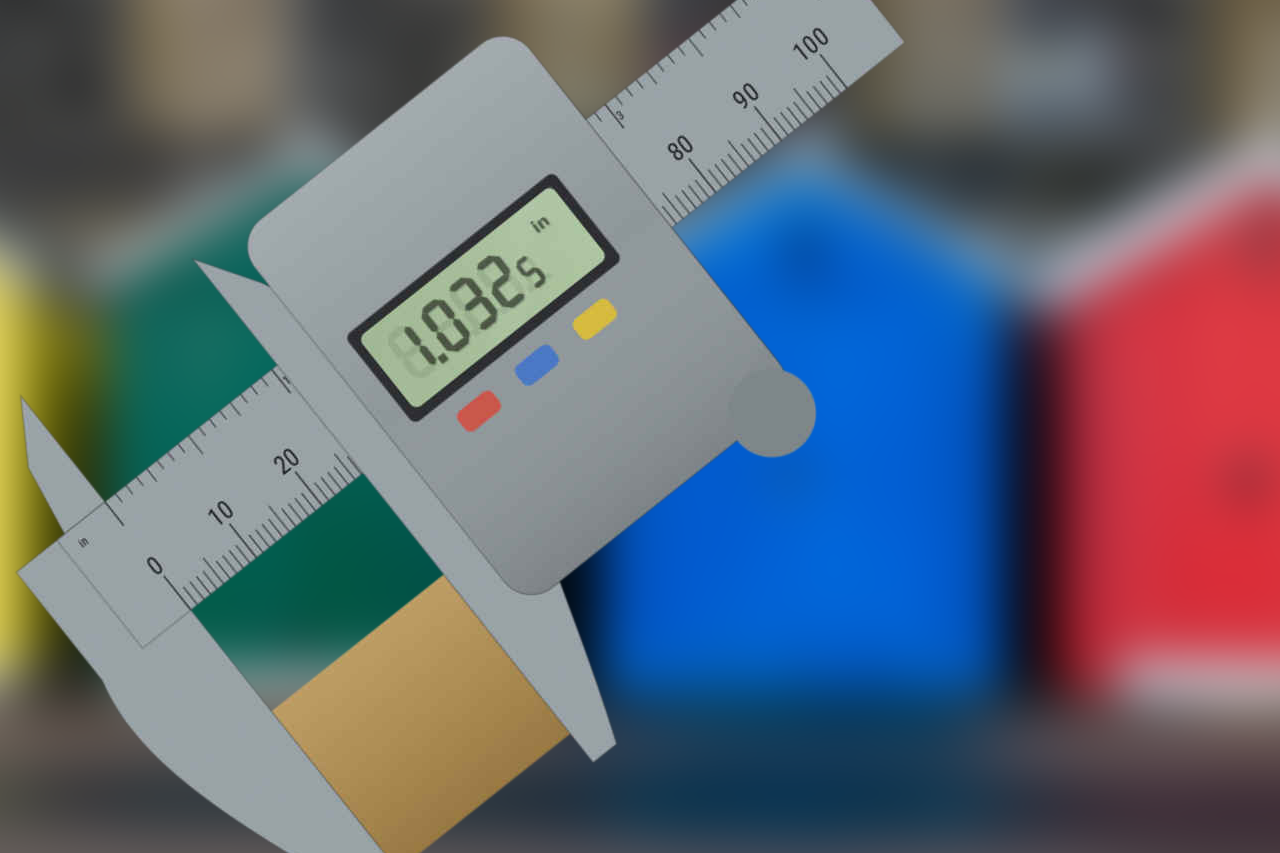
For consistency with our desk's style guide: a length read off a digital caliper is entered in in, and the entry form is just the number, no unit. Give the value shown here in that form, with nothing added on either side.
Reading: 1.0325
